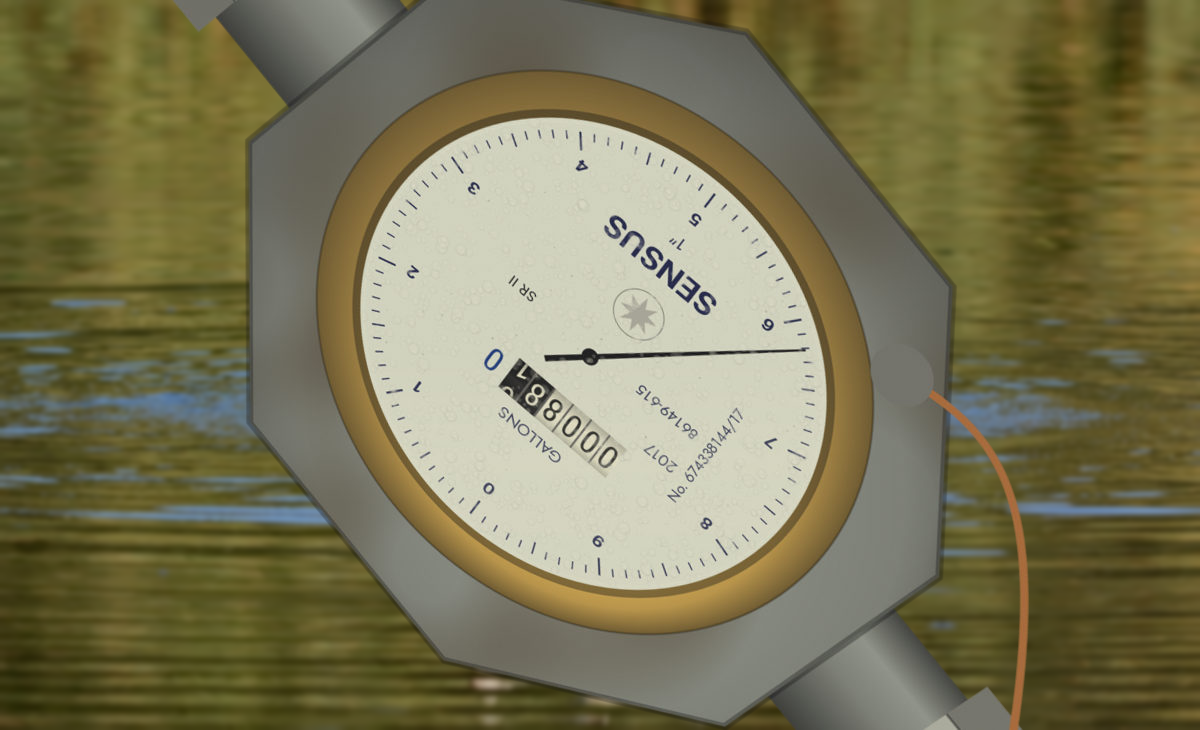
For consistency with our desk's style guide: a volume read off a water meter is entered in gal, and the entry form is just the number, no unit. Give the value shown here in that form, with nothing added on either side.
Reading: 8806.2
